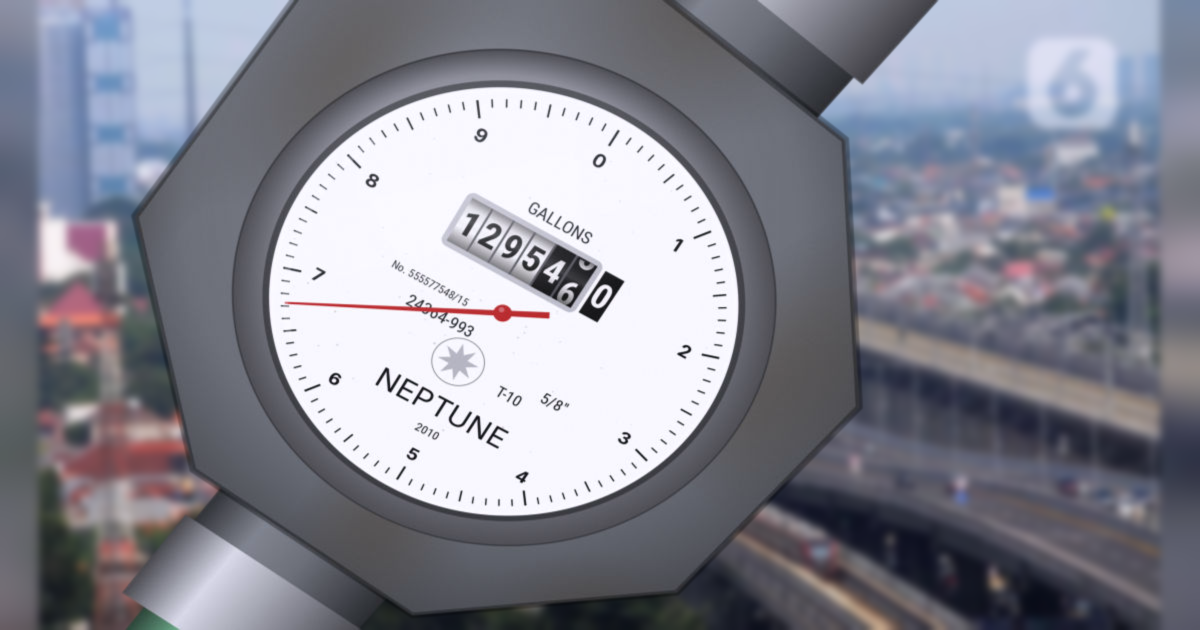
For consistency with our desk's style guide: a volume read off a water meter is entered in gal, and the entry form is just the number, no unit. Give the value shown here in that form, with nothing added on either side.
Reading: 1295456.7
